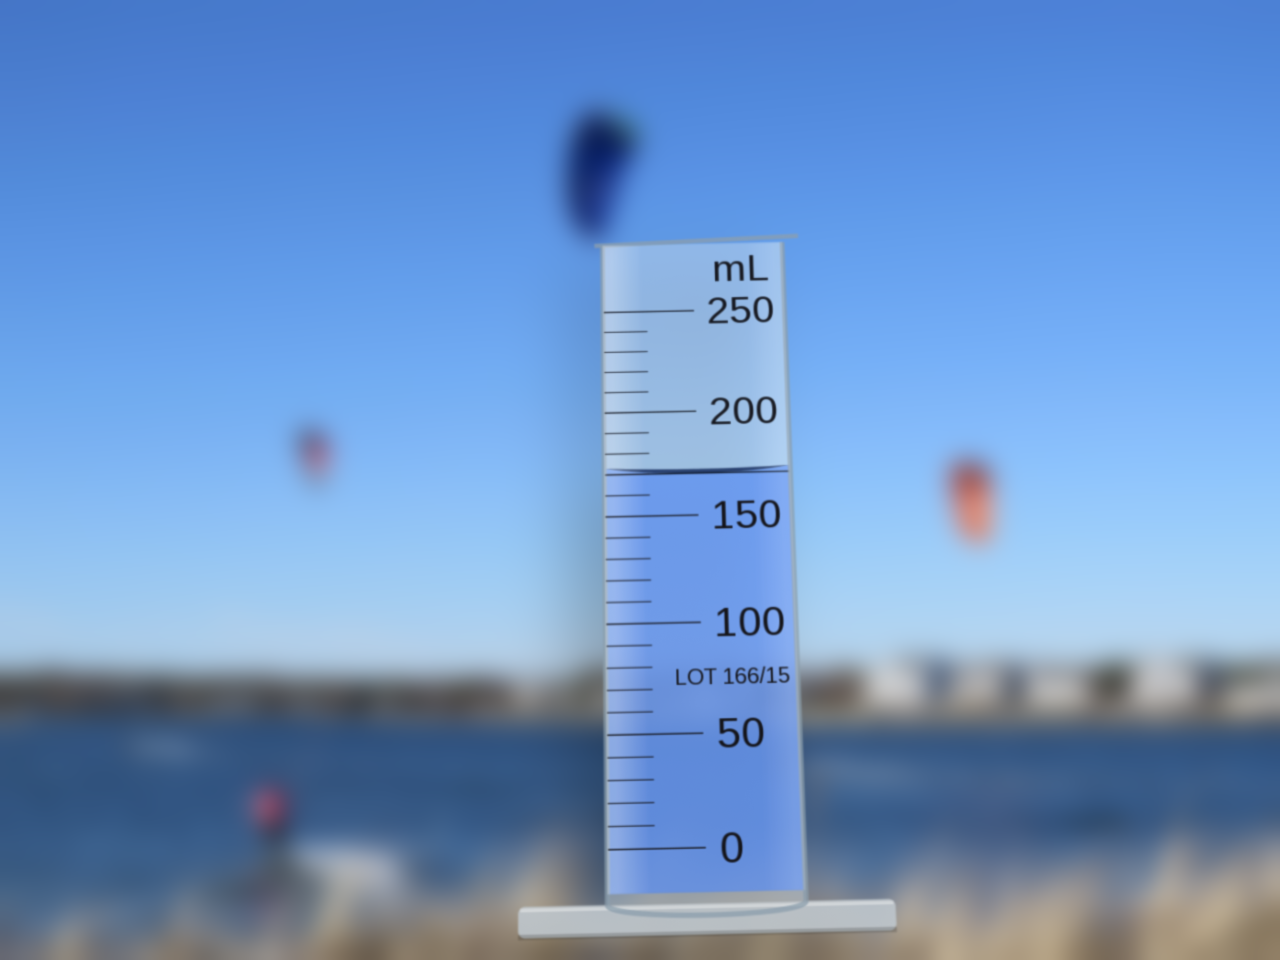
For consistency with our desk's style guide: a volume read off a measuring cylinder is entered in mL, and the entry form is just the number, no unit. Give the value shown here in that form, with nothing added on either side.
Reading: 170
